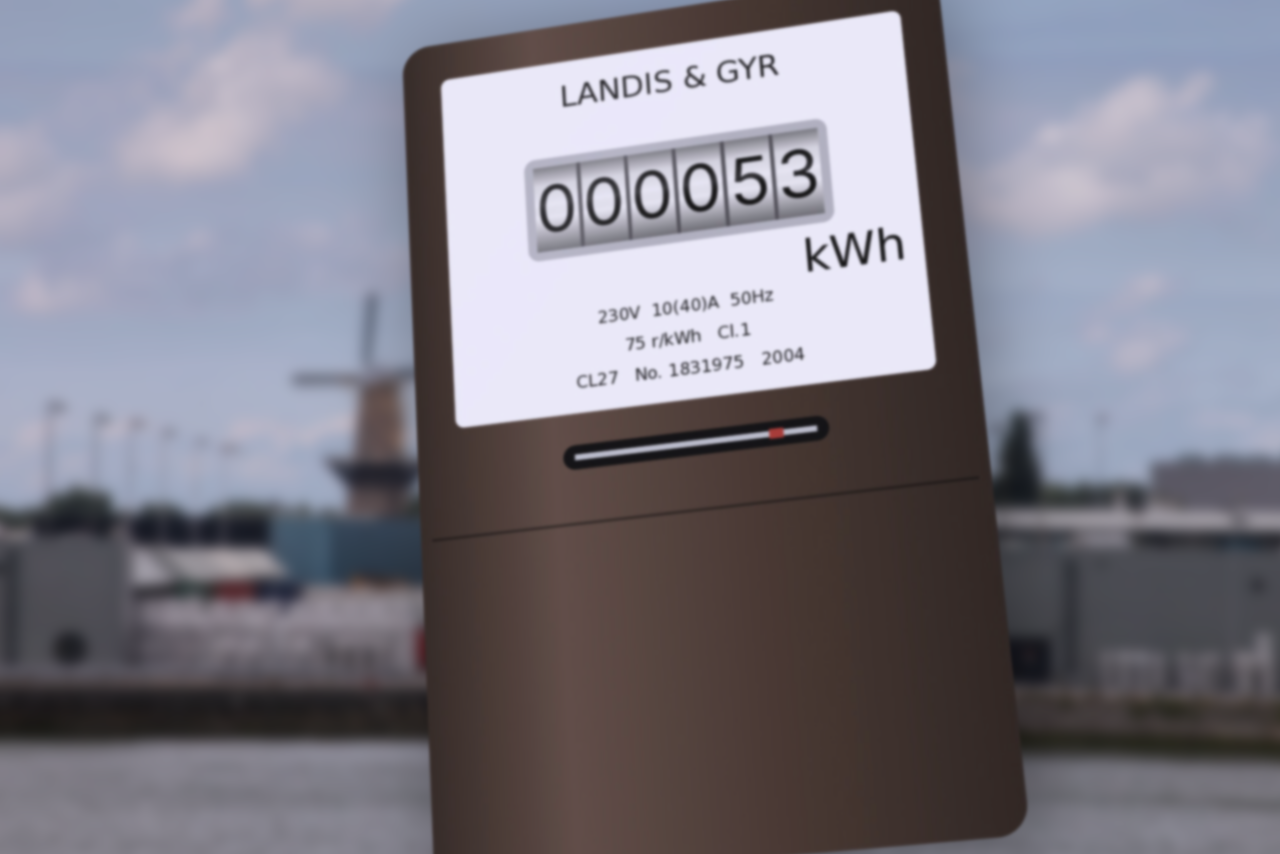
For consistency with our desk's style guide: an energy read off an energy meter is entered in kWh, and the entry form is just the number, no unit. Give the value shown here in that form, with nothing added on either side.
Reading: 53
